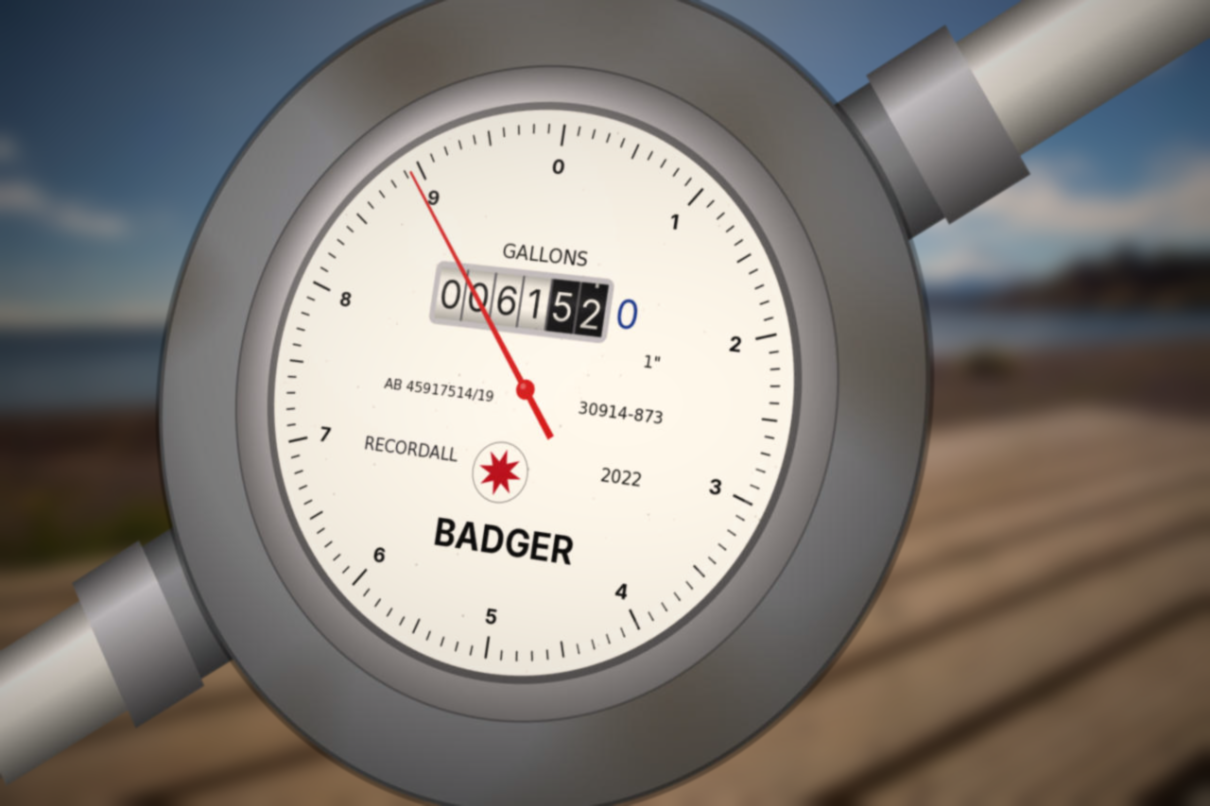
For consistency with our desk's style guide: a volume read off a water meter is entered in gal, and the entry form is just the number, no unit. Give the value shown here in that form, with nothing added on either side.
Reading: 61518.9
